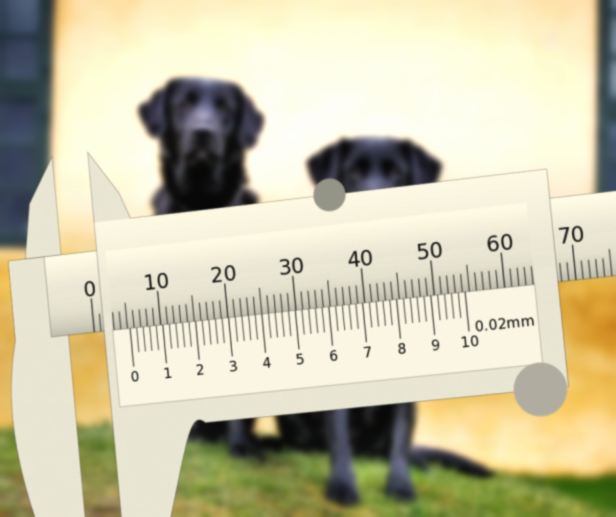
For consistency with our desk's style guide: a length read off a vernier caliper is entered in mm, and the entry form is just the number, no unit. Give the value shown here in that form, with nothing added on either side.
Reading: 5.4
